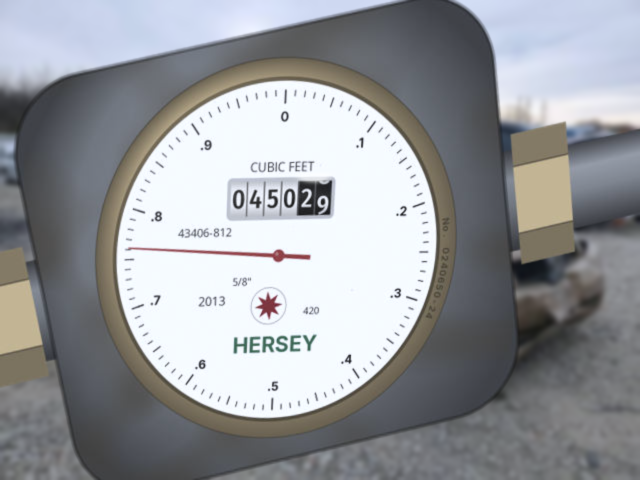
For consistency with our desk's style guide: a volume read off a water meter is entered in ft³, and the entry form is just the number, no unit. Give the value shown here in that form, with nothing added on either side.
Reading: 45028.76
